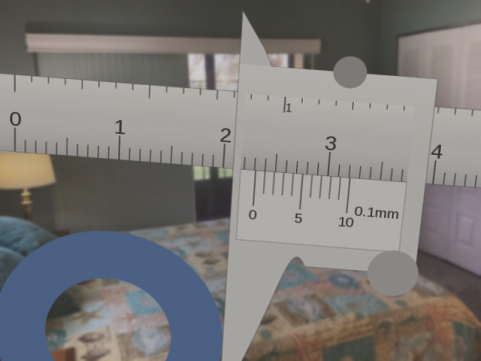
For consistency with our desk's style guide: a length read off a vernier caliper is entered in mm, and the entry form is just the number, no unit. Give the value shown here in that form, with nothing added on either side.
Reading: 23.1
